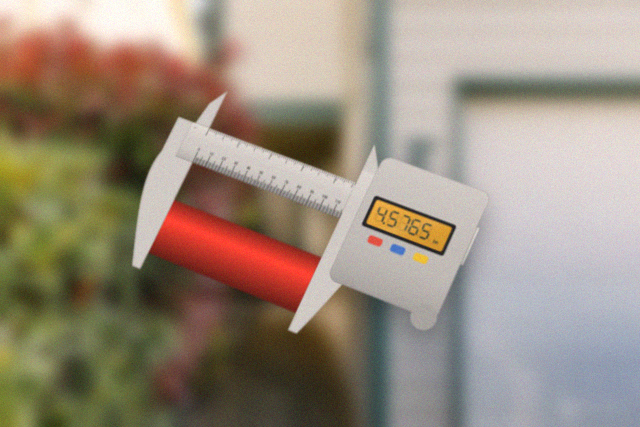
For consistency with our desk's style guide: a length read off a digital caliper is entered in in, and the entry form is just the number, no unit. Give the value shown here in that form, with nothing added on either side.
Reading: 4.5765
